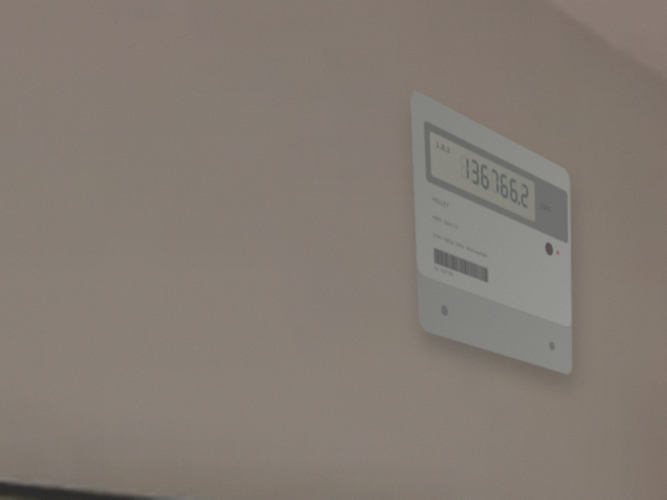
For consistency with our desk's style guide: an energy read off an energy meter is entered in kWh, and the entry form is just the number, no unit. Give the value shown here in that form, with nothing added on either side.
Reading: 136766.2
